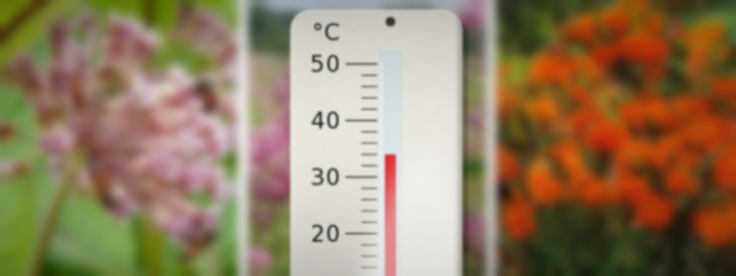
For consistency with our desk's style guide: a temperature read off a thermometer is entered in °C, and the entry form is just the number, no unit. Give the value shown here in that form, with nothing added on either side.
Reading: 34
